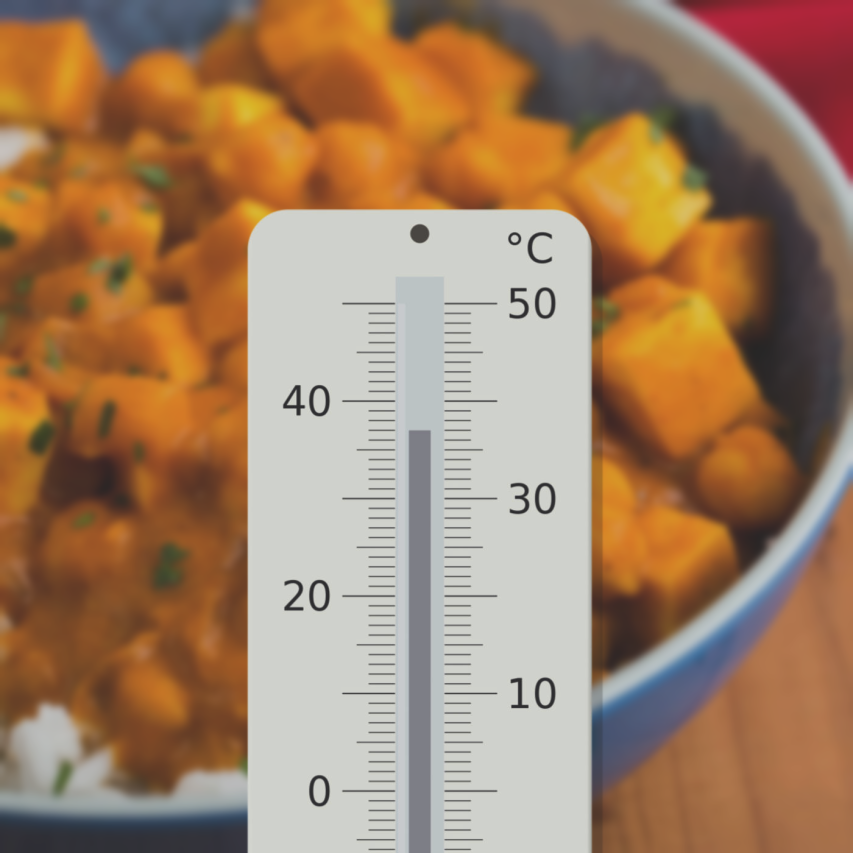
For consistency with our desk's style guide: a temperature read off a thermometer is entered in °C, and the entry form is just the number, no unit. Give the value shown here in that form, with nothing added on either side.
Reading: 37
